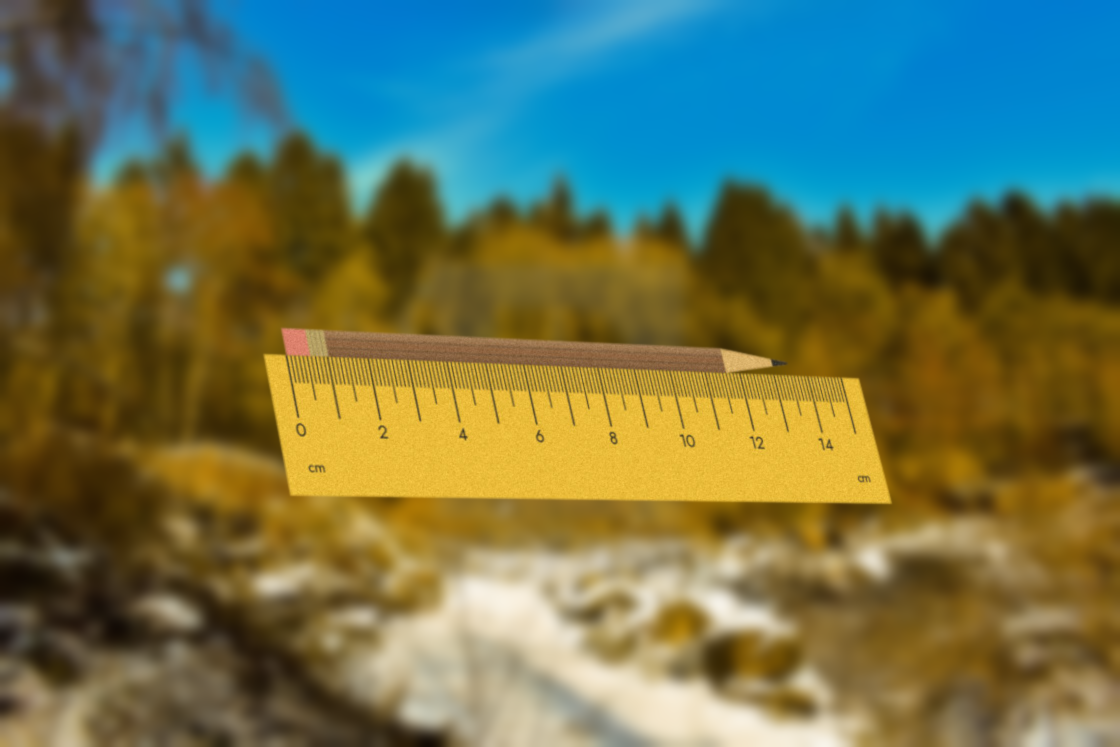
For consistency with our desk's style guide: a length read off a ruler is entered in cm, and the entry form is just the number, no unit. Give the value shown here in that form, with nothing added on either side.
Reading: 13.5
